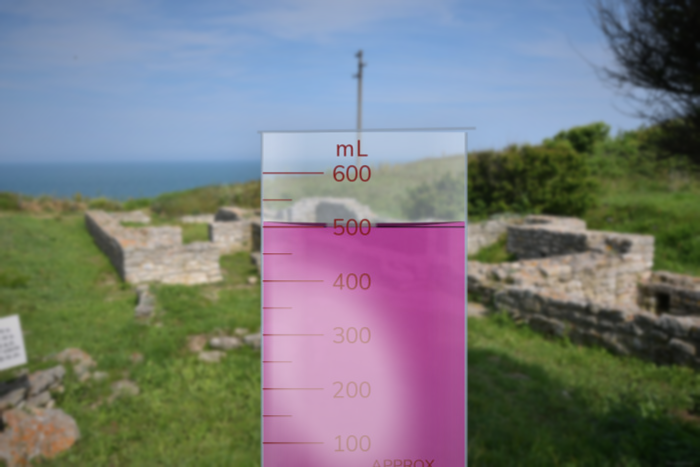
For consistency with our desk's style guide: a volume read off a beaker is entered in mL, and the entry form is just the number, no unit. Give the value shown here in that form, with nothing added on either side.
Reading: 500
